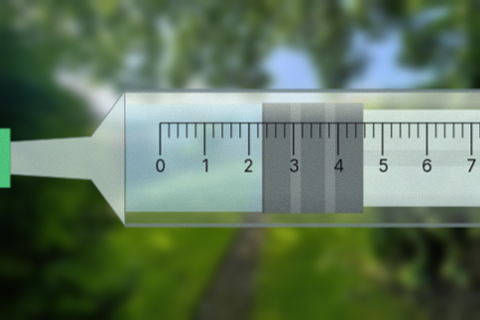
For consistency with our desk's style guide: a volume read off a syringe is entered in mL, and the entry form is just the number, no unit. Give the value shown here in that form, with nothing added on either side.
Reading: 2.3
